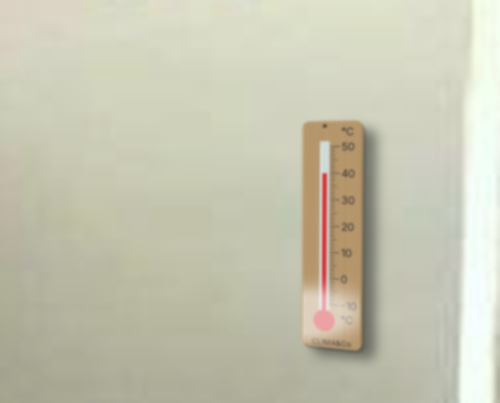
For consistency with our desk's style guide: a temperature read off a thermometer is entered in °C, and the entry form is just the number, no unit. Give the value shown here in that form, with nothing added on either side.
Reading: 40
